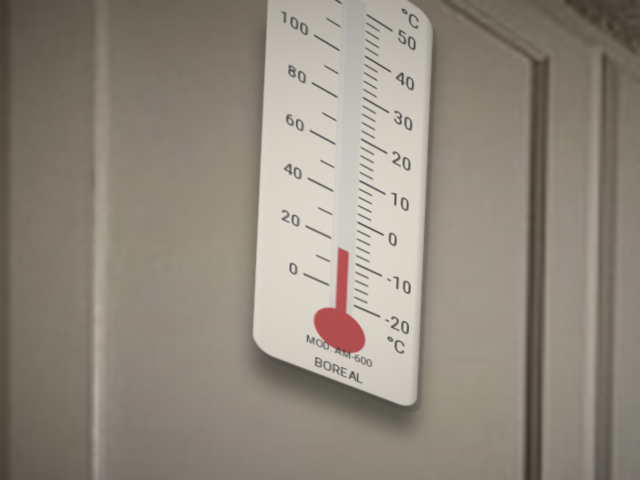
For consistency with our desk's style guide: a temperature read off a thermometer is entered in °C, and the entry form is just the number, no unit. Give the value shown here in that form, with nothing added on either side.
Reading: -8
